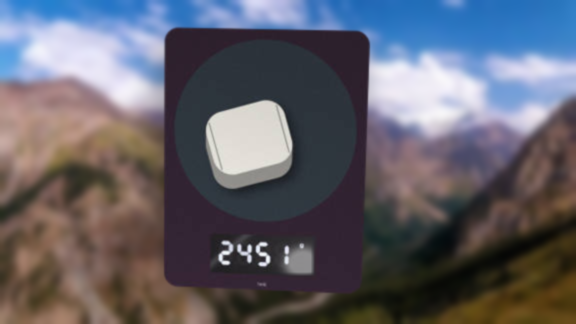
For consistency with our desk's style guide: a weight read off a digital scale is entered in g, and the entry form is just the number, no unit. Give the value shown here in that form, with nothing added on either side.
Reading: 2451
